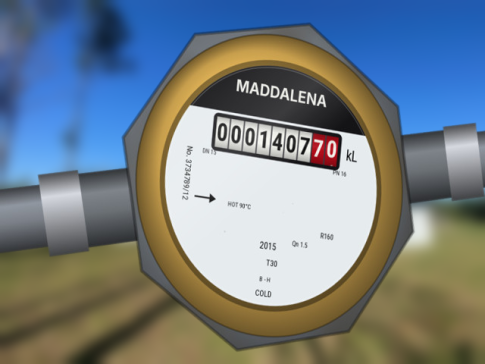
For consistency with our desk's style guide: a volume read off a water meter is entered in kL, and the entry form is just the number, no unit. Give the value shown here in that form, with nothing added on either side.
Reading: 1407.70
